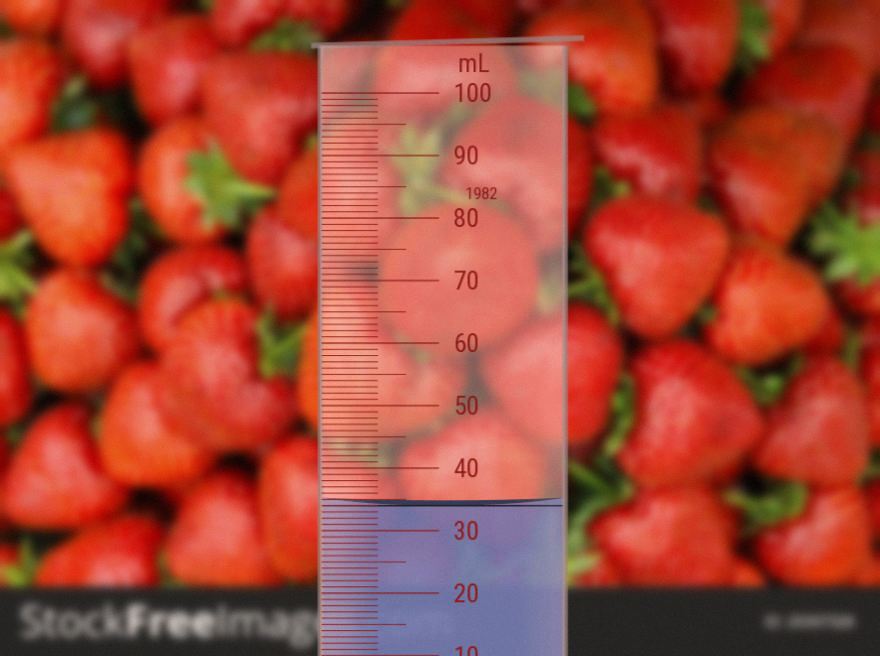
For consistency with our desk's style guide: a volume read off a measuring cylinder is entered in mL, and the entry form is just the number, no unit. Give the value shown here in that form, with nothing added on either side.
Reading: 34
